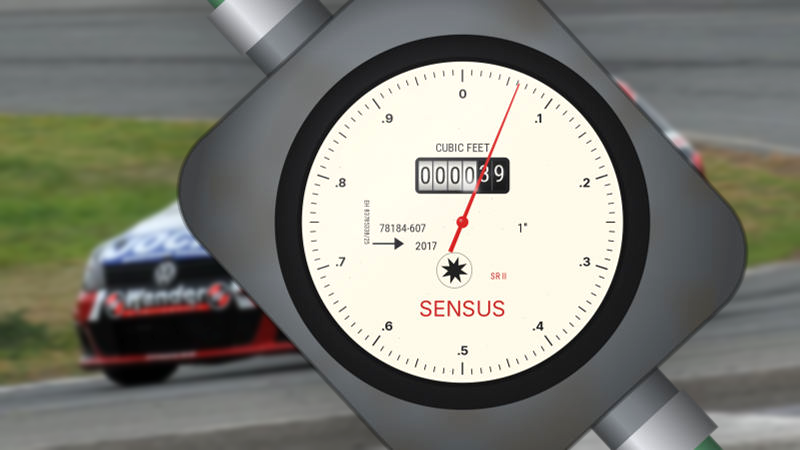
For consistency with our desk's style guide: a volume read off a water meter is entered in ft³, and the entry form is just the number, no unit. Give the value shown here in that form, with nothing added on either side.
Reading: 39.06
